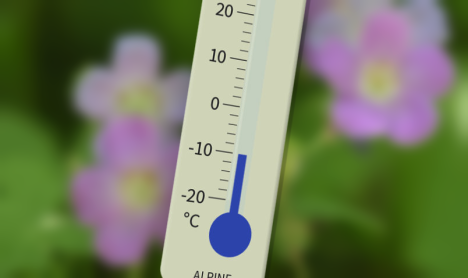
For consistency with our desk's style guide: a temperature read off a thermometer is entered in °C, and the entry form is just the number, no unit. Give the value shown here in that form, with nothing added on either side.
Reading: -10
